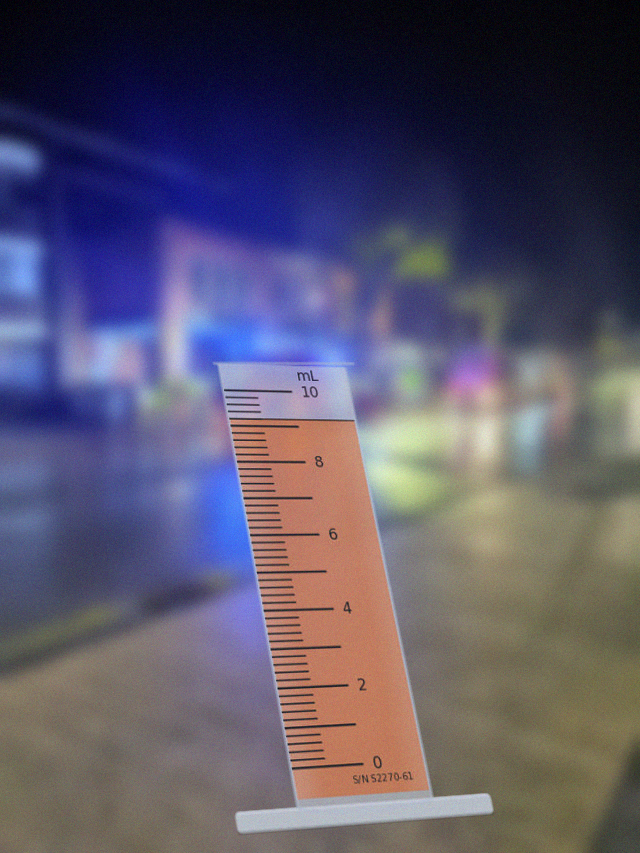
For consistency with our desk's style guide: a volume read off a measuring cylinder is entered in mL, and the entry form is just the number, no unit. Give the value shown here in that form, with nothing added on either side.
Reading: 9.2
